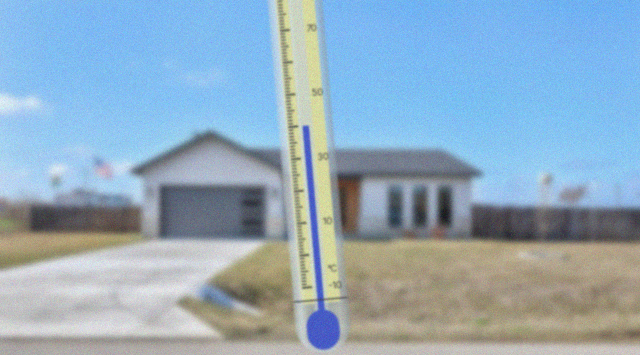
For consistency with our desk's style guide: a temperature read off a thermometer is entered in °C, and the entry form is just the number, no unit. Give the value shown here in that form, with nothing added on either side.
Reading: 40
